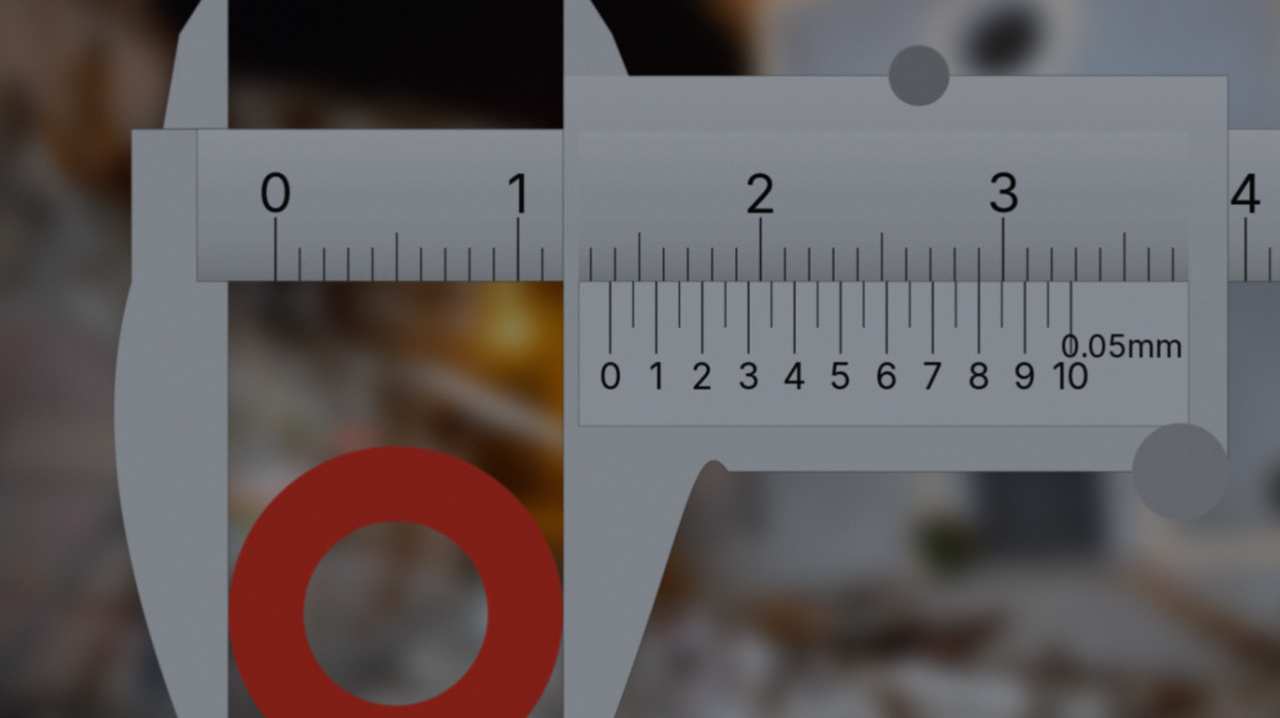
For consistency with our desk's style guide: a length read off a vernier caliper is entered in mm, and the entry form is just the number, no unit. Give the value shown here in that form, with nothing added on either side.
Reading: 13.8
